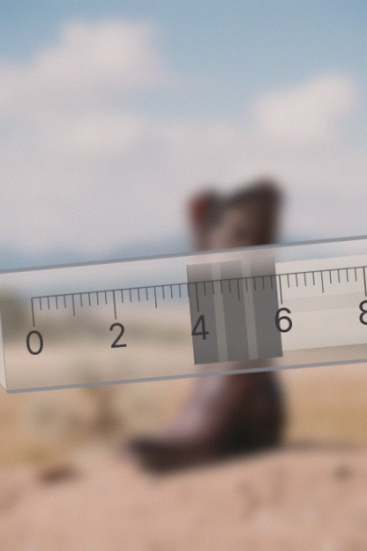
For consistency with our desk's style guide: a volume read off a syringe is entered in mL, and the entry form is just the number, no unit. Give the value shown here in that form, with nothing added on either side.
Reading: 3.8
